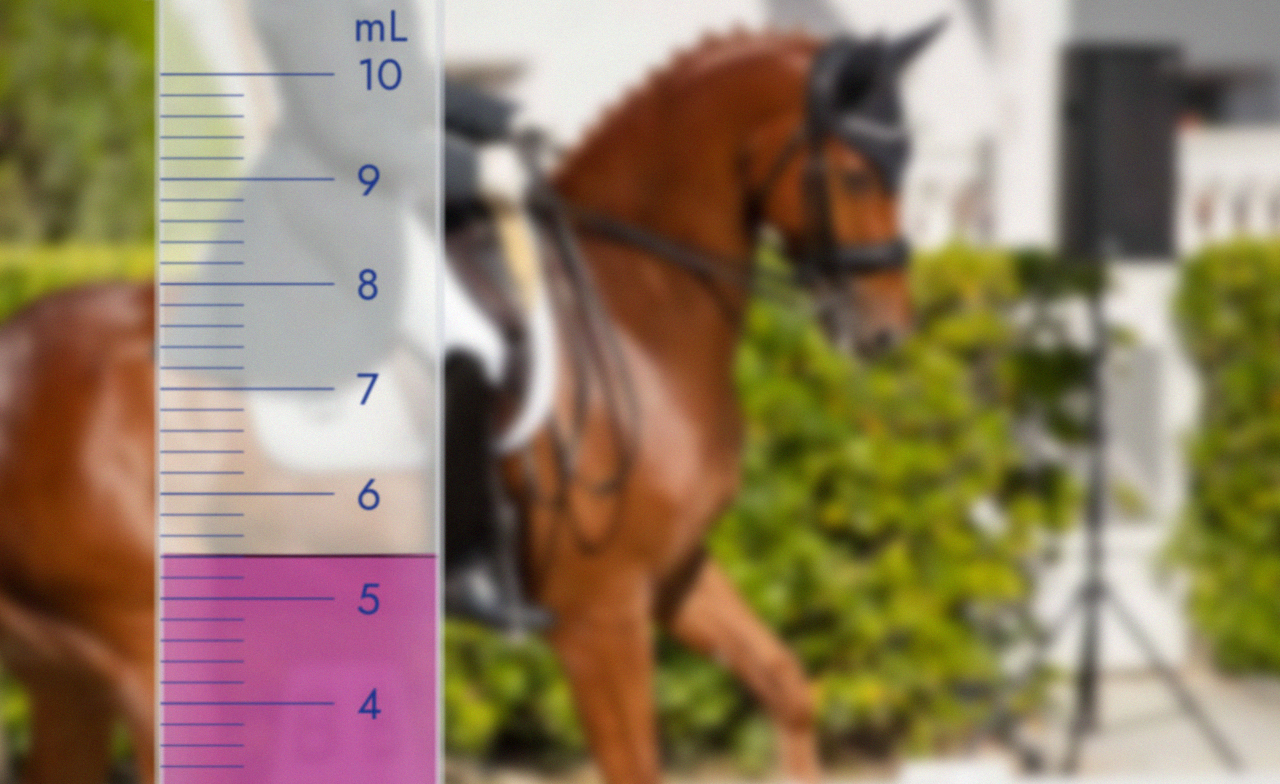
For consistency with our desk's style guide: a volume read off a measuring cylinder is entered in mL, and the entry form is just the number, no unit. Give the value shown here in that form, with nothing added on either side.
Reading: 5.4
